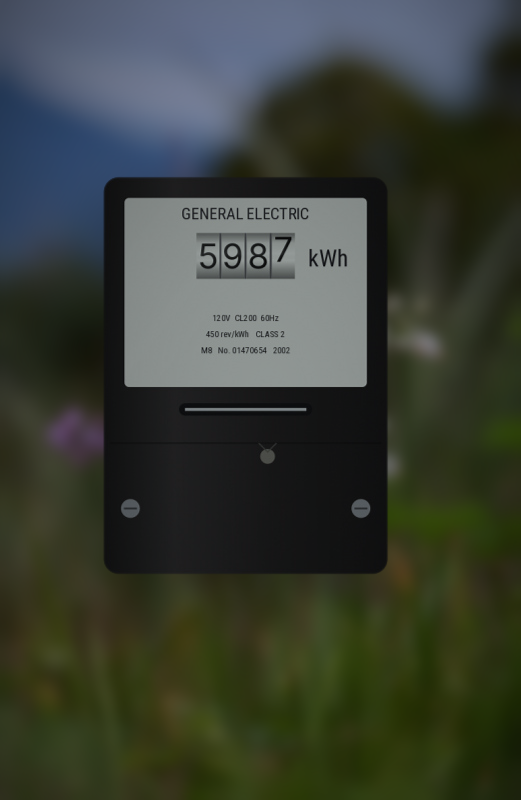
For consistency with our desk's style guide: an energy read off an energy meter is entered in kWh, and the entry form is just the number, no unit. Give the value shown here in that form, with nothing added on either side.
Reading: 5987
